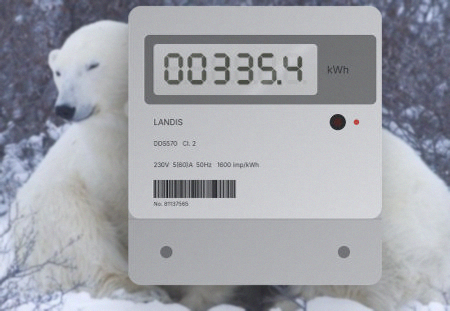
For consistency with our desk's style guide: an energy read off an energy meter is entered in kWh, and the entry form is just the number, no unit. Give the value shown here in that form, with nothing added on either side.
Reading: 335.4
